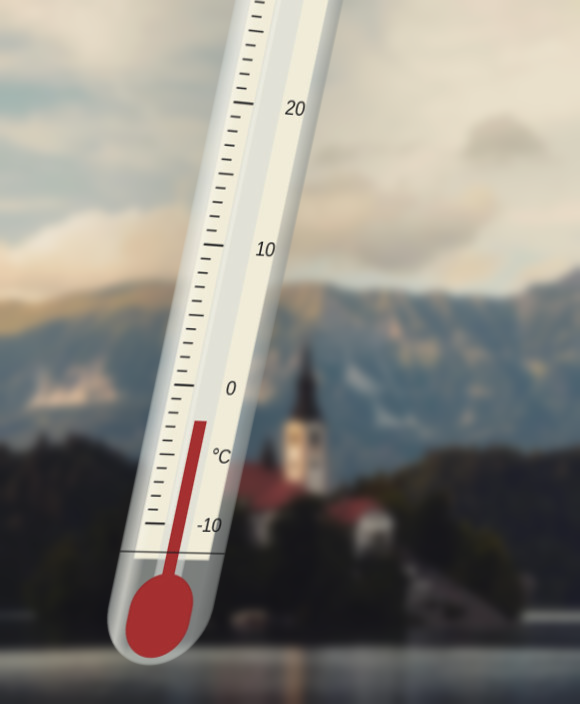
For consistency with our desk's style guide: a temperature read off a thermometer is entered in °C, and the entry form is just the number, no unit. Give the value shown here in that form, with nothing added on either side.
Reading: -2.5
